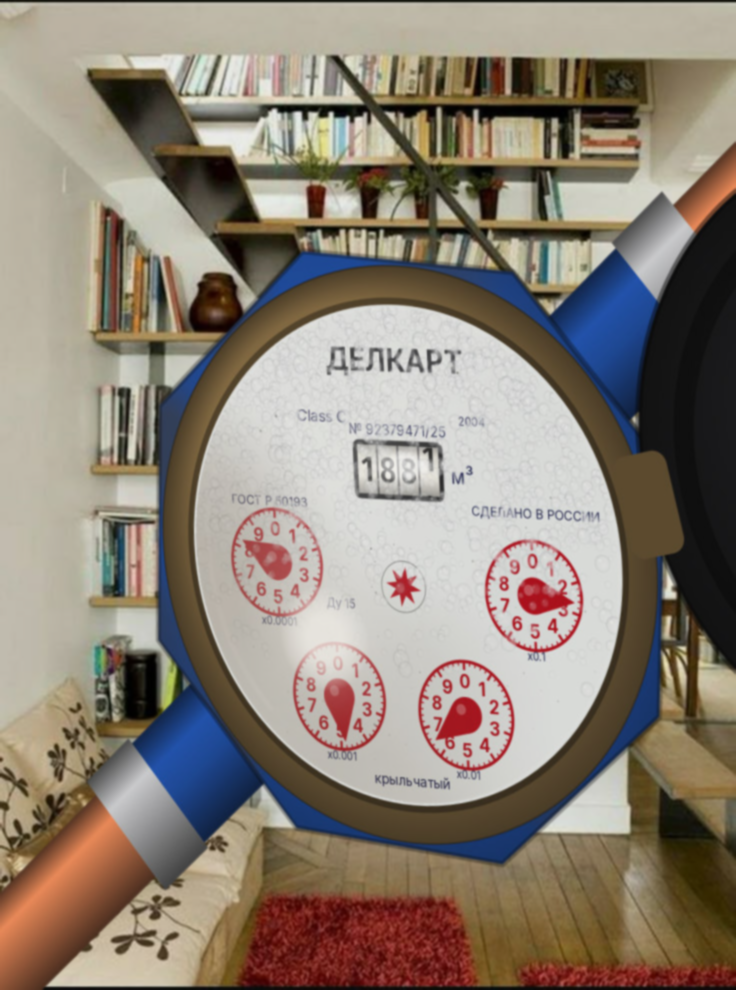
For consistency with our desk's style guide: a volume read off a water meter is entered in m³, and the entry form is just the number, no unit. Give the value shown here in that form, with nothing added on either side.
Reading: 1881.2648
